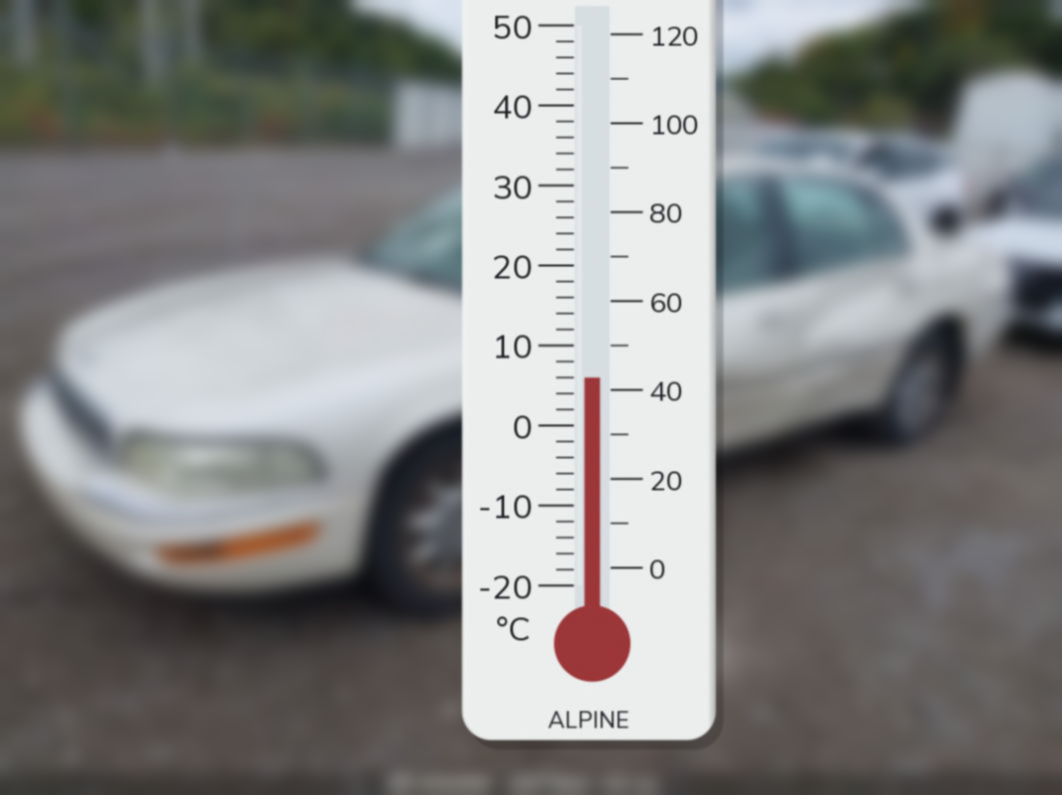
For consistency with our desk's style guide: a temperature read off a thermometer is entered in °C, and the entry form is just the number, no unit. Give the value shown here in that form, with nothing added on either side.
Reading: 6
